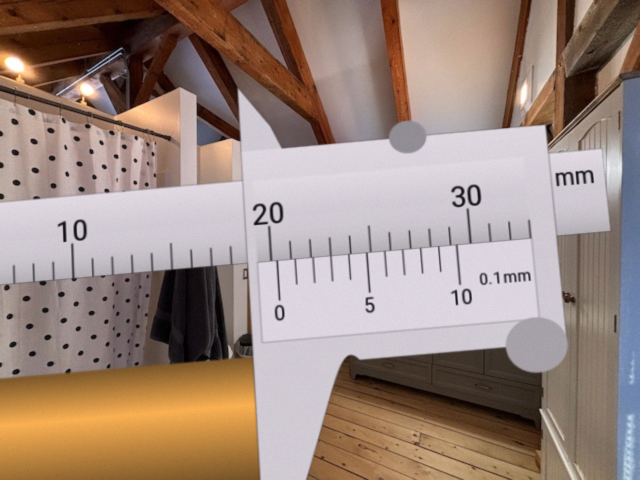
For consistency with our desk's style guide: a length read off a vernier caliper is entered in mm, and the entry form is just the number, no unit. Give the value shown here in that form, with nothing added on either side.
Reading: 20.3
